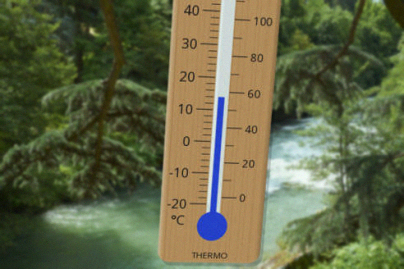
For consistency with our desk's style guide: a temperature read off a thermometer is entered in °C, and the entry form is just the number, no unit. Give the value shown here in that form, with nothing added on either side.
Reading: 14
